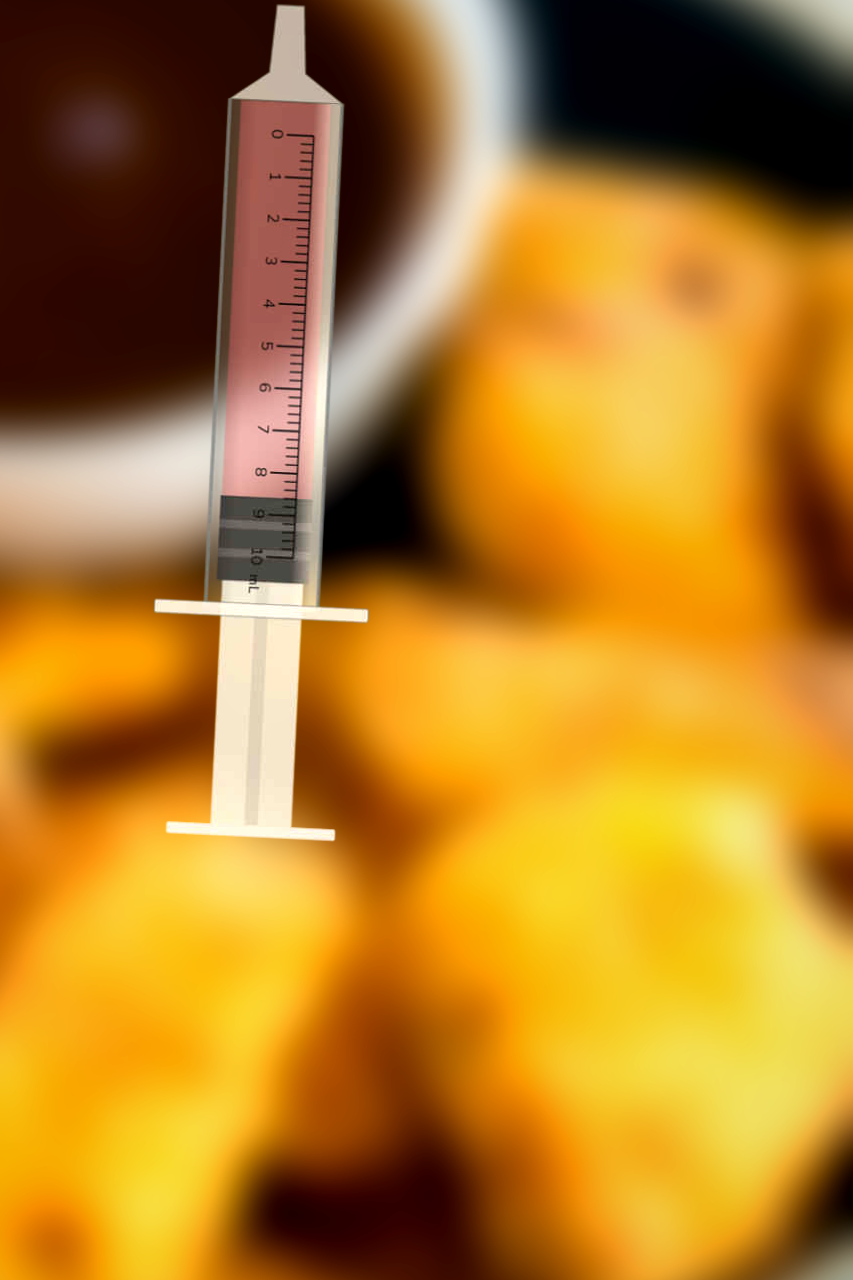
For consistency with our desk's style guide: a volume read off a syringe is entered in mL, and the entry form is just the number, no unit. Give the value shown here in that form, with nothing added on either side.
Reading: 8.6
